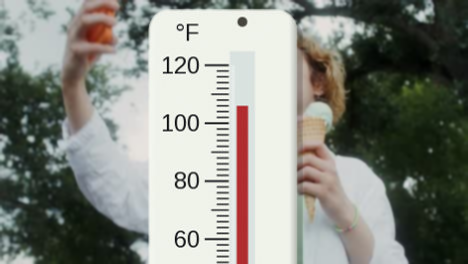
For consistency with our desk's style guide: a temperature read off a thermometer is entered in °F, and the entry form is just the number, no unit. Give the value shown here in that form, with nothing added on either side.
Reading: 106
